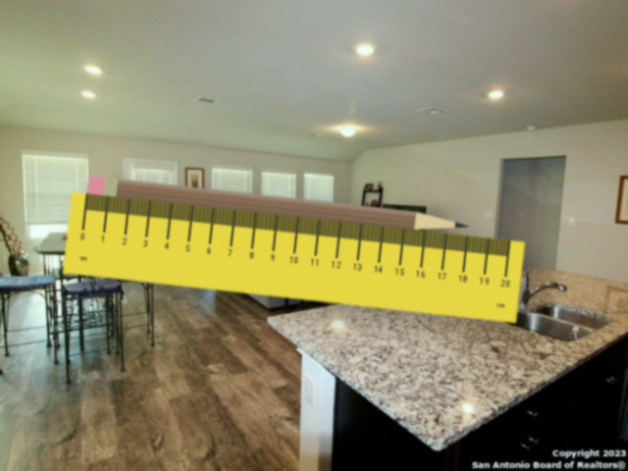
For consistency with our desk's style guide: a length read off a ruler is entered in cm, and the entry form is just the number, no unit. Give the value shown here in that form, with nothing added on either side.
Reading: 18
